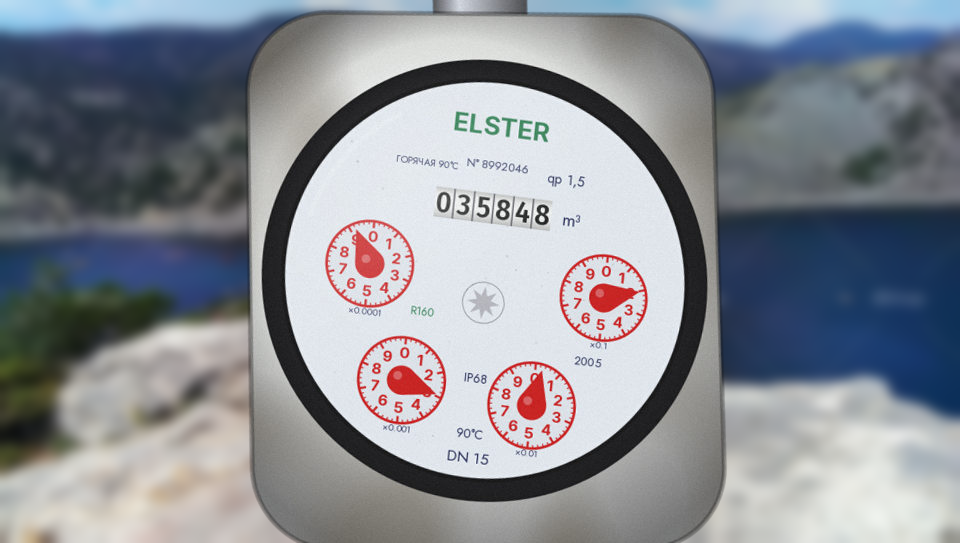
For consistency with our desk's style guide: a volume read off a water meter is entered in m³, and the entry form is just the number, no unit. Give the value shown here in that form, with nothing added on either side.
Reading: 35848.2029
